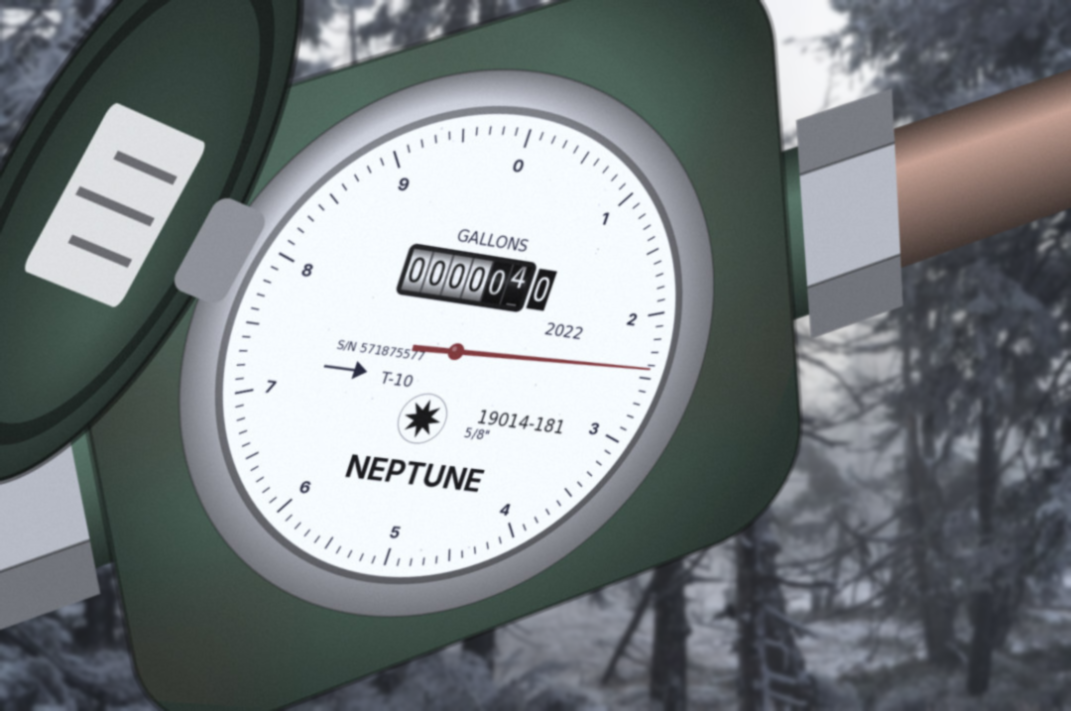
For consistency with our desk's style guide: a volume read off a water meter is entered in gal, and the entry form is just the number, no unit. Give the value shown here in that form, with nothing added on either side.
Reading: 42.4
